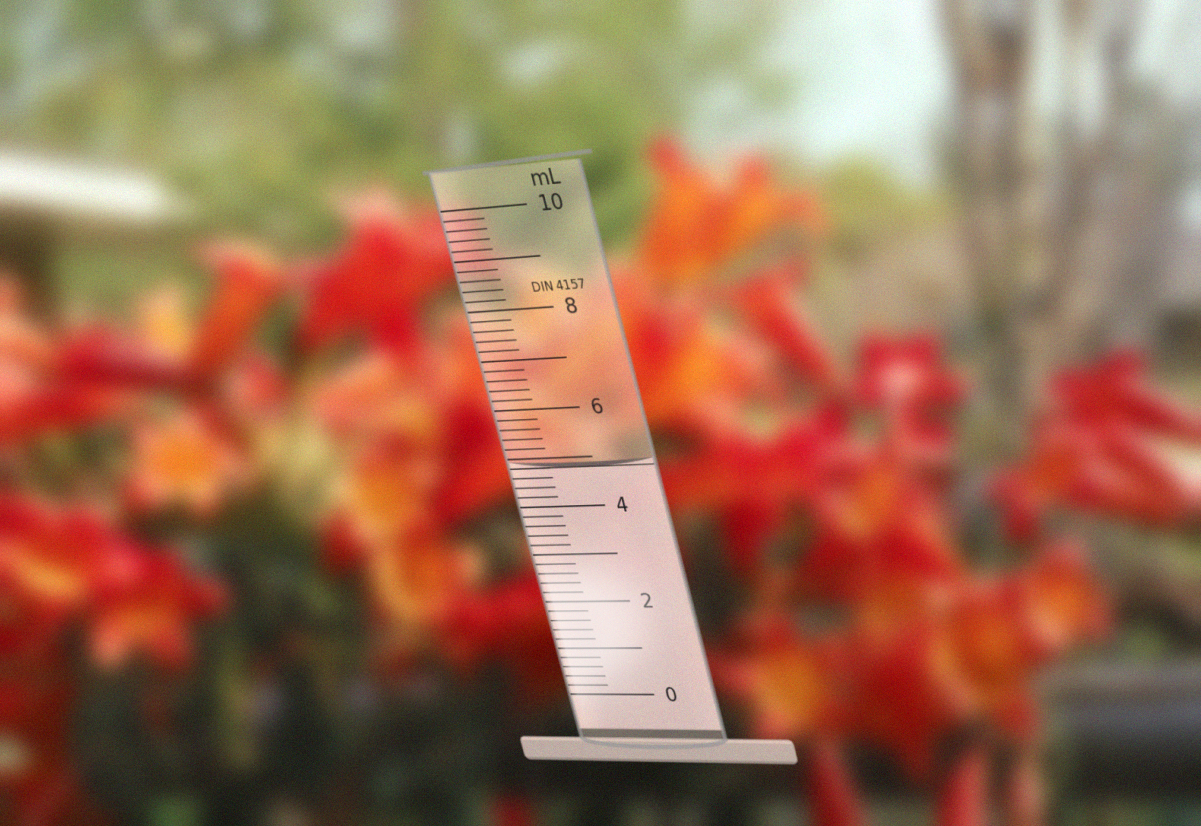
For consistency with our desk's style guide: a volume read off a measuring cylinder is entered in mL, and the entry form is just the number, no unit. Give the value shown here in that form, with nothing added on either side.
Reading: 4.8
